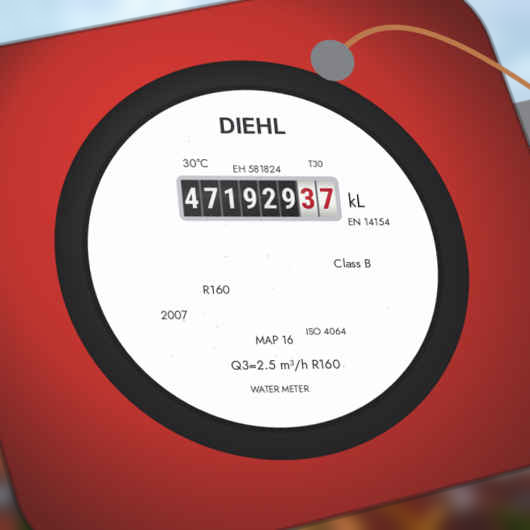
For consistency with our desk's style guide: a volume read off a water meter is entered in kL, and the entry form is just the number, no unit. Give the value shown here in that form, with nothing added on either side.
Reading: 471929.37
